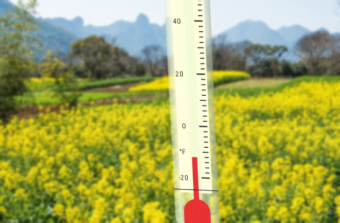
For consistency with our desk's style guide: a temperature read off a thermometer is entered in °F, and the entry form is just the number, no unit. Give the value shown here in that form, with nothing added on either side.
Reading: -12
